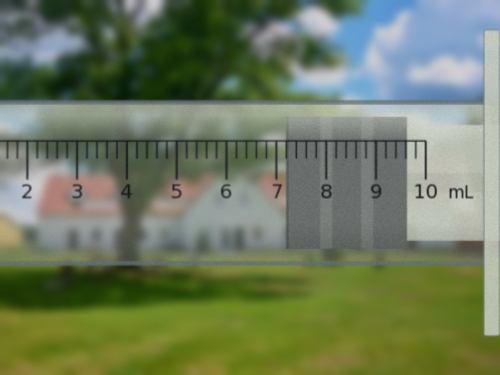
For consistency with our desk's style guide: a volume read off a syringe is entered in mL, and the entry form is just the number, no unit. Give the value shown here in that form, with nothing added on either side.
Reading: 7.2
